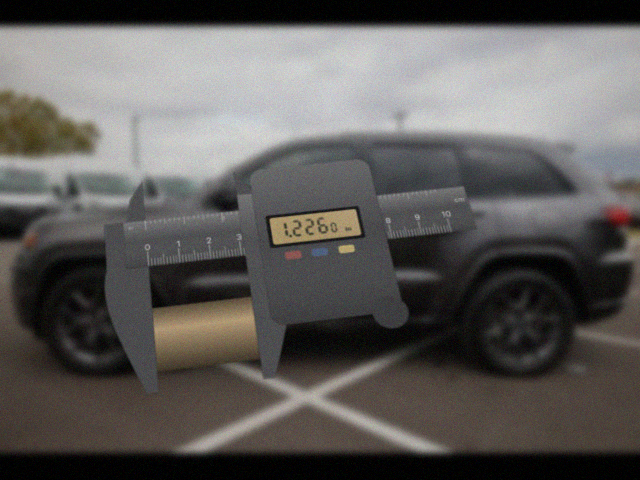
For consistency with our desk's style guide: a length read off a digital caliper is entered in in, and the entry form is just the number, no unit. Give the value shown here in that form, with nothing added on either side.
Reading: 1.2260
